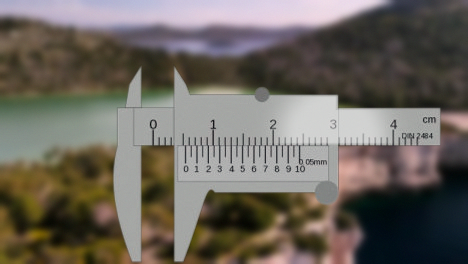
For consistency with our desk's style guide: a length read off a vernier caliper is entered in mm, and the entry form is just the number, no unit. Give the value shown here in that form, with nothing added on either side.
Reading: 5.4
